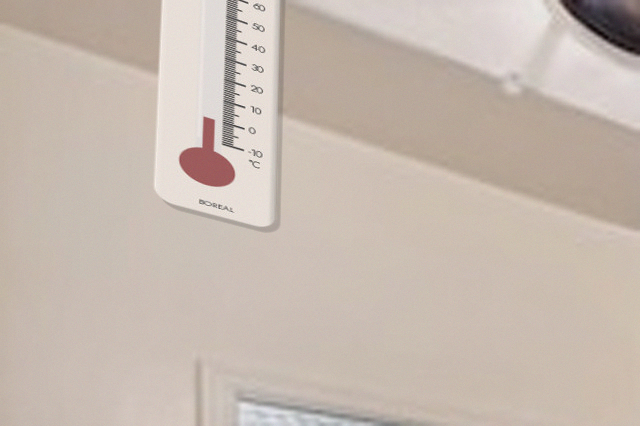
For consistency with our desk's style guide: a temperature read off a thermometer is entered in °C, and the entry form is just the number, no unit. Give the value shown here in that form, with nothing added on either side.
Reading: 0
